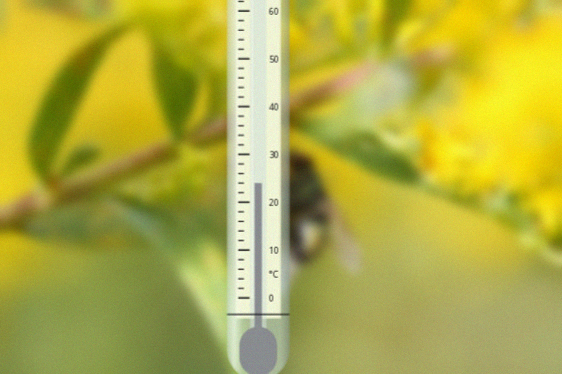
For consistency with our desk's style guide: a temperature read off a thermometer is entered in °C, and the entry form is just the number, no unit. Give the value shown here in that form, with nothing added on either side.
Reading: 24
